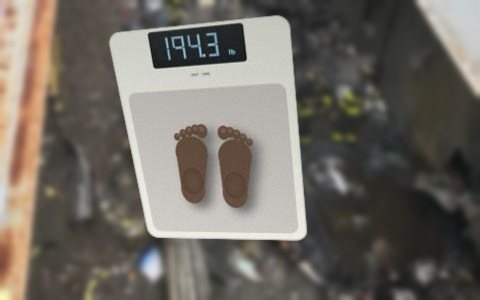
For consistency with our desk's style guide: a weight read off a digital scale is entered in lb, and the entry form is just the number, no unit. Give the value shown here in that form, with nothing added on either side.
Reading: 194.3
